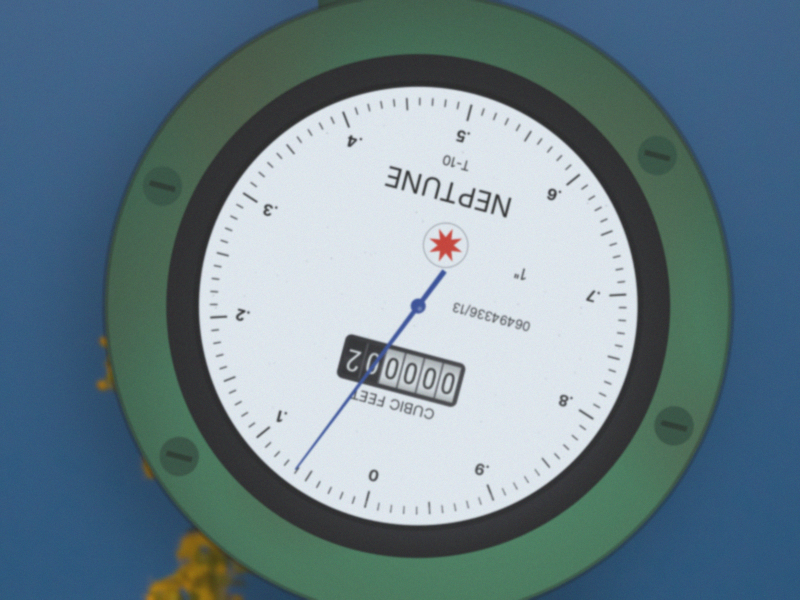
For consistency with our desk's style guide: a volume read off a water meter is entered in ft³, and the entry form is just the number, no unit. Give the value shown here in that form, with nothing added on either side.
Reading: 2.06
